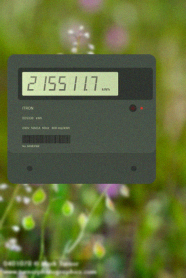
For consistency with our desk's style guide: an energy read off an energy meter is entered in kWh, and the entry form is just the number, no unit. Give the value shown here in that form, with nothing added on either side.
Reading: 215511.7
